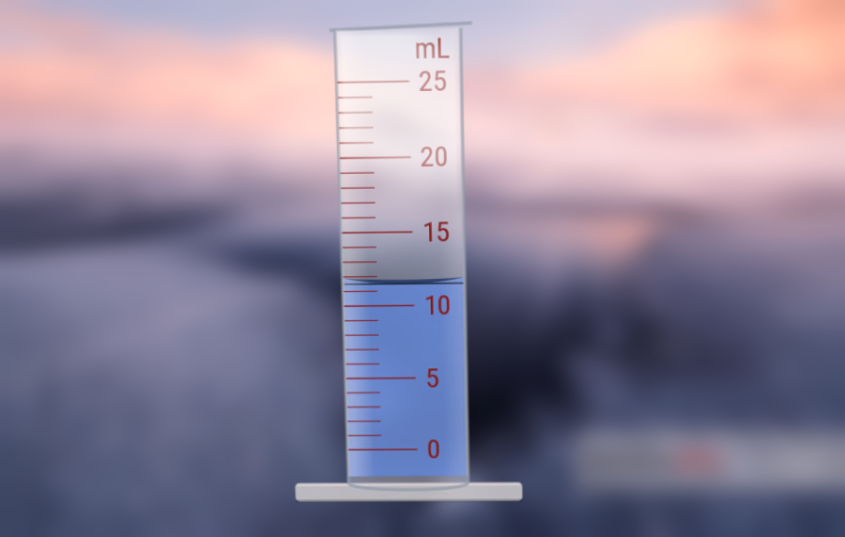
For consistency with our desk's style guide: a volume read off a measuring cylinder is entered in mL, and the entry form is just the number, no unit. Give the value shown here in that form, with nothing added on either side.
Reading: 11.5
